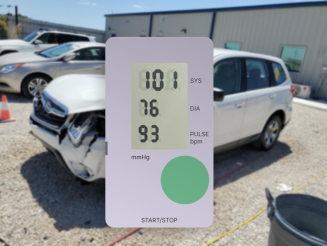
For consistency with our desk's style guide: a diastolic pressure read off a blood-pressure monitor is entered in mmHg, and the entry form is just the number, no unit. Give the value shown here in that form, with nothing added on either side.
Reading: 76
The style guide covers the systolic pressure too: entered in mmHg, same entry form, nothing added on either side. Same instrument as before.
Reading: 101
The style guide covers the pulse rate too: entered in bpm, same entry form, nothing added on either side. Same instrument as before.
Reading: 93
